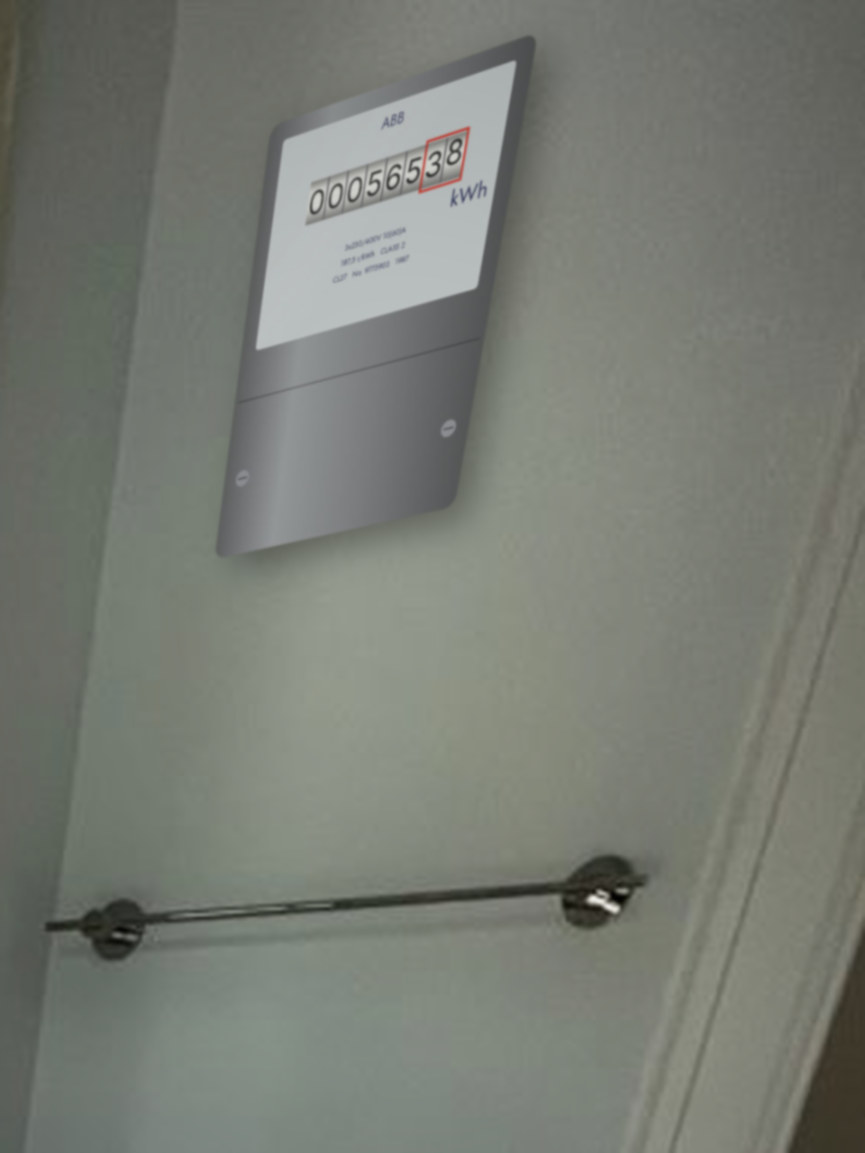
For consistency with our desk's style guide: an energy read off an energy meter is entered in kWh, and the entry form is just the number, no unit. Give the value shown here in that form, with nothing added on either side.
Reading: 565.38
